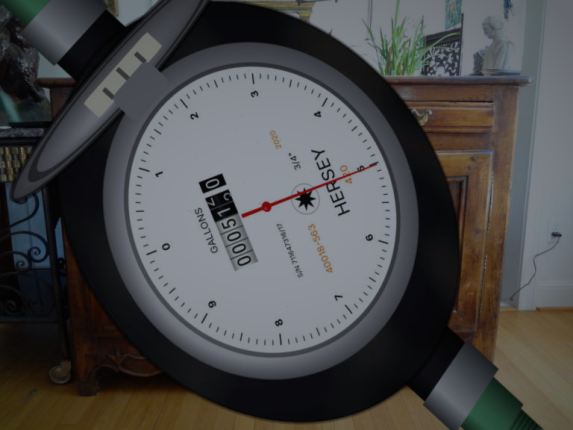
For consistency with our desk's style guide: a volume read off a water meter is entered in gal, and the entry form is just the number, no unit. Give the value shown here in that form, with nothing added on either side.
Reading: 5125.0
